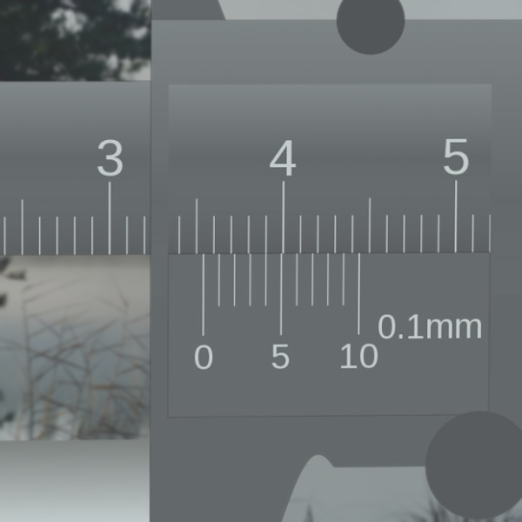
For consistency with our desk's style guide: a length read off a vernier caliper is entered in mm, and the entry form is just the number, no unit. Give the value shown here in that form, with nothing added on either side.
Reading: 35.4
